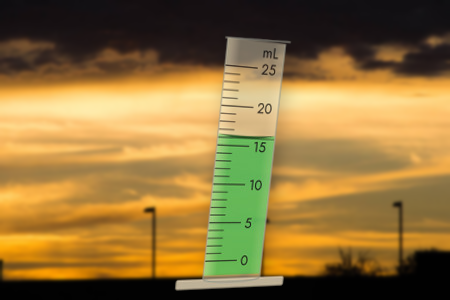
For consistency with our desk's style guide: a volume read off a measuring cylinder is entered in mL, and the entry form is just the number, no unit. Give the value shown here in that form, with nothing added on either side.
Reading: 16
